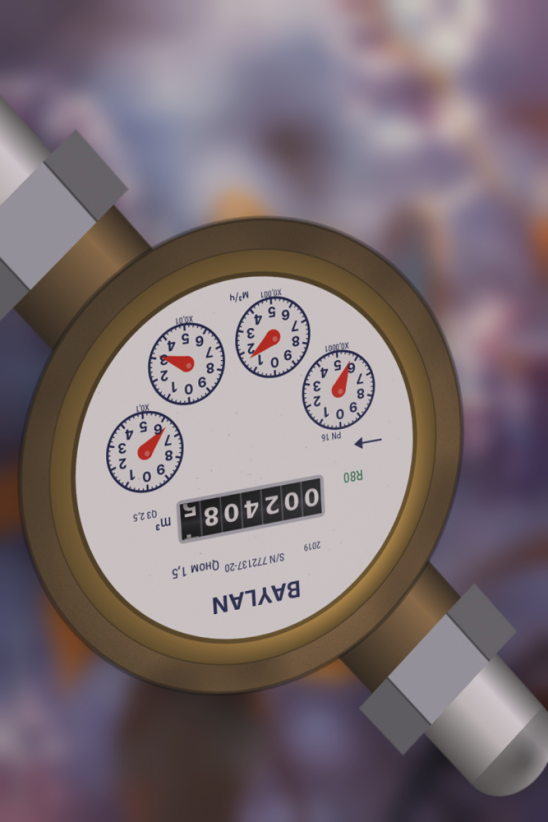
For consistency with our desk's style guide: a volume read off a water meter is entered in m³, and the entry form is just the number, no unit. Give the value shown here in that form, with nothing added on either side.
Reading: 24084.6315
